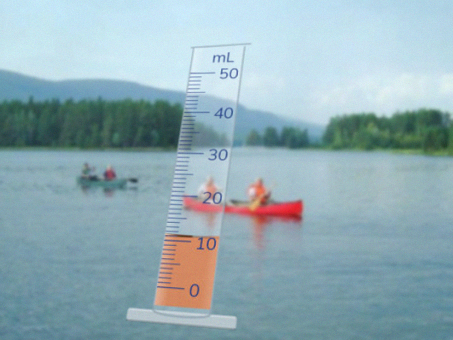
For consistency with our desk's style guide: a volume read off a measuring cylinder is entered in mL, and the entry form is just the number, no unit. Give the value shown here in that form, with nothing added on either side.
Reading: 11
